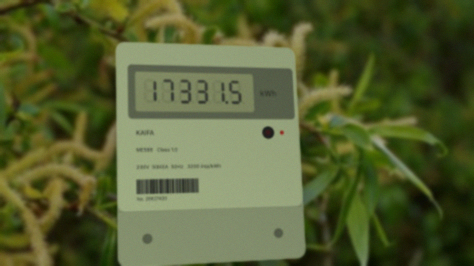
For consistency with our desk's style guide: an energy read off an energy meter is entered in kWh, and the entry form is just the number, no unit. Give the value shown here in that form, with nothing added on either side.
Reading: 17331.5
